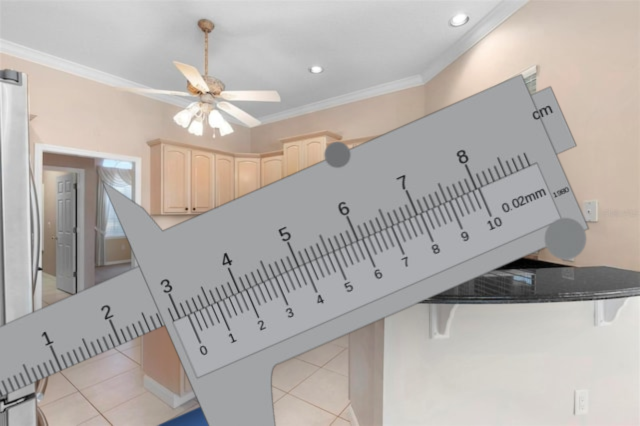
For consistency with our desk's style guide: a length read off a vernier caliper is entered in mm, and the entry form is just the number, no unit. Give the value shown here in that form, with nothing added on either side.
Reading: 31.4
